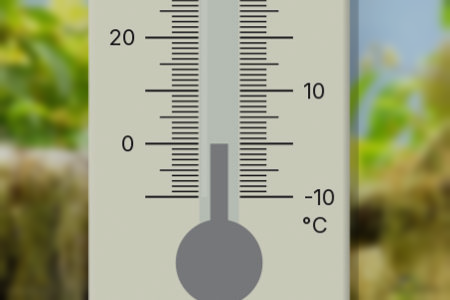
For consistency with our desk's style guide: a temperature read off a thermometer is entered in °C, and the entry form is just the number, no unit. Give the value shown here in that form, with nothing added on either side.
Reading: 0
